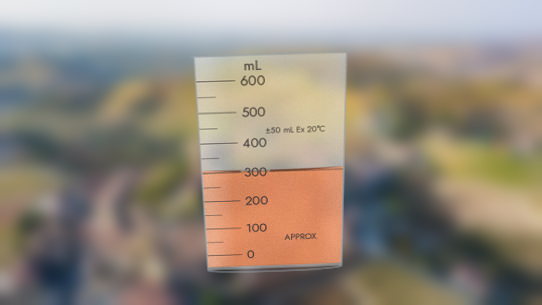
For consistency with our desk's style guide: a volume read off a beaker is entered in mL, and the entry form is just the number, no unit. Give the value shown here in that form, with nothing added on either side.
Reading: 300
